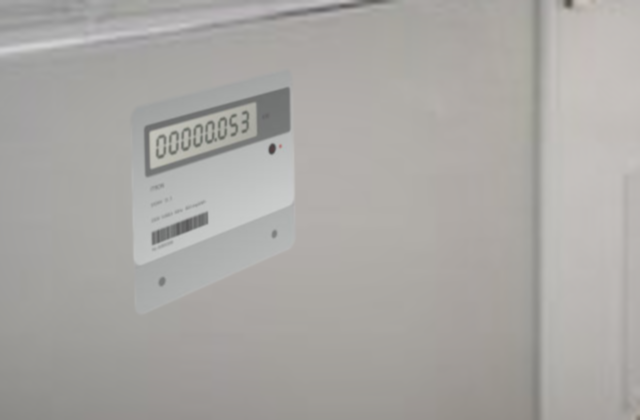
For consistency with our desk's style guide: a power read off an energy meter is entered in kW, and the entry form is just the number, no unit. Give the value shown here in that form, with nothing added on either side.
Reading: 0.053
